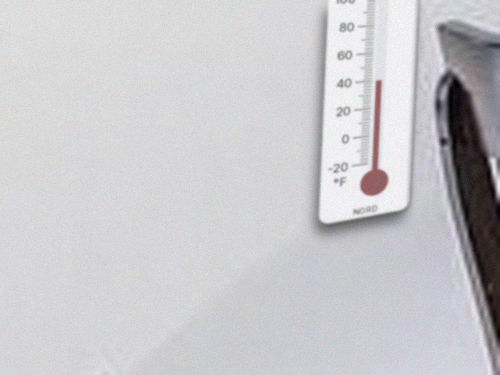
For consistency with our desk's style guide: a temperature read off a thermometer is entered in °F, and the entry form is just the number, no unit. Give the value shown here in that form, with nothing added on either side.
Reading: 40
